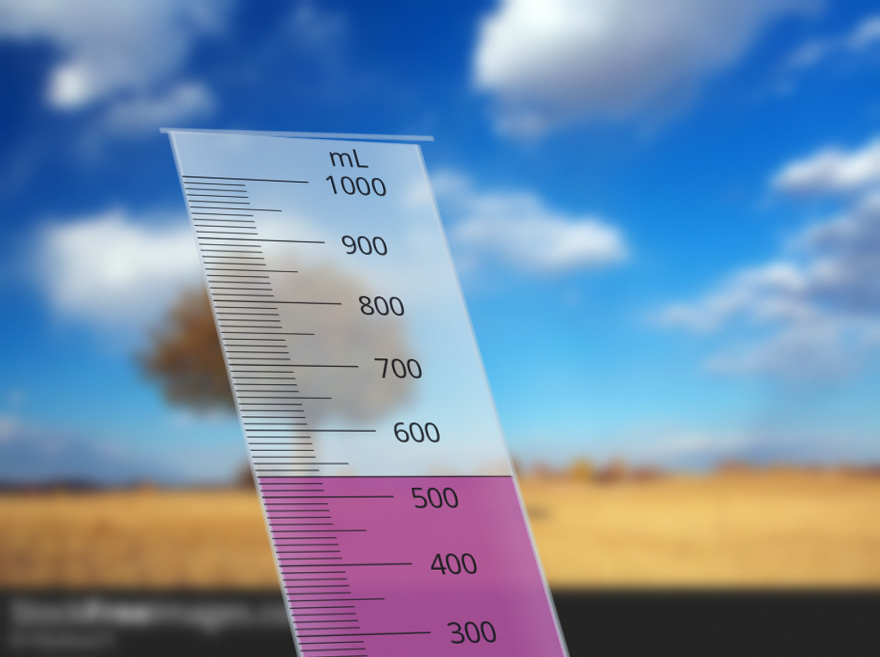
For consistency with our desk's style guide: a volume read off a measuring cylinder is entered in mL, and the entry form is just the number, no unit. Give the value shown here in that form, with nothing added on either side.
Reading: 530
